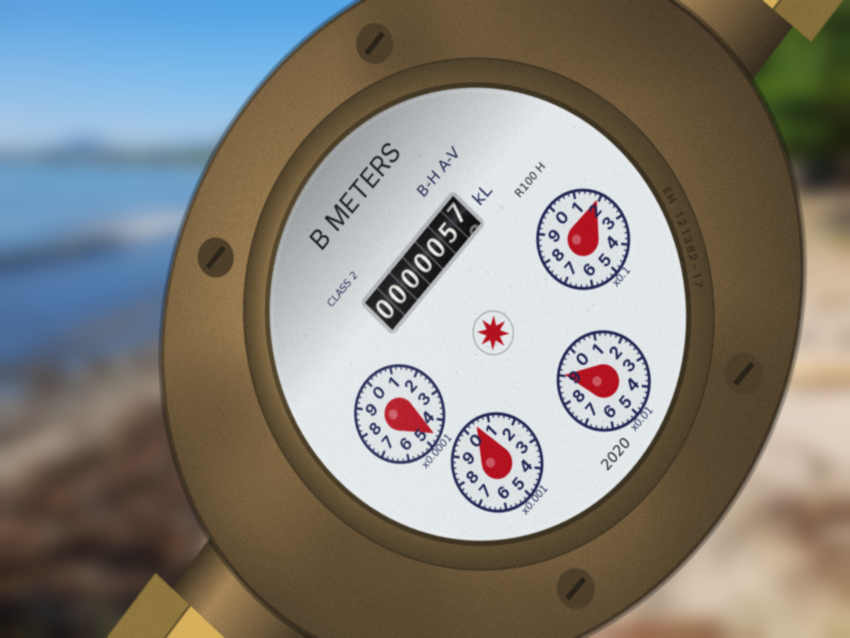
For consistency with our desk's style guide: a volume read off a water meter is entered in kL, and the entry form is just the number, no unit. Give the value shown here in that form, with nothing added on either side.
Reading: 57.1904
